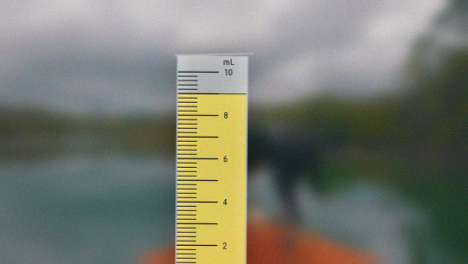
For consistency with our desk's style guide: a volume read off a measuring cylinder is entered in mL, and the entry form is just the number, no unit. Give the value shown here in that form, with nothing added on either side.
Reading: 9
